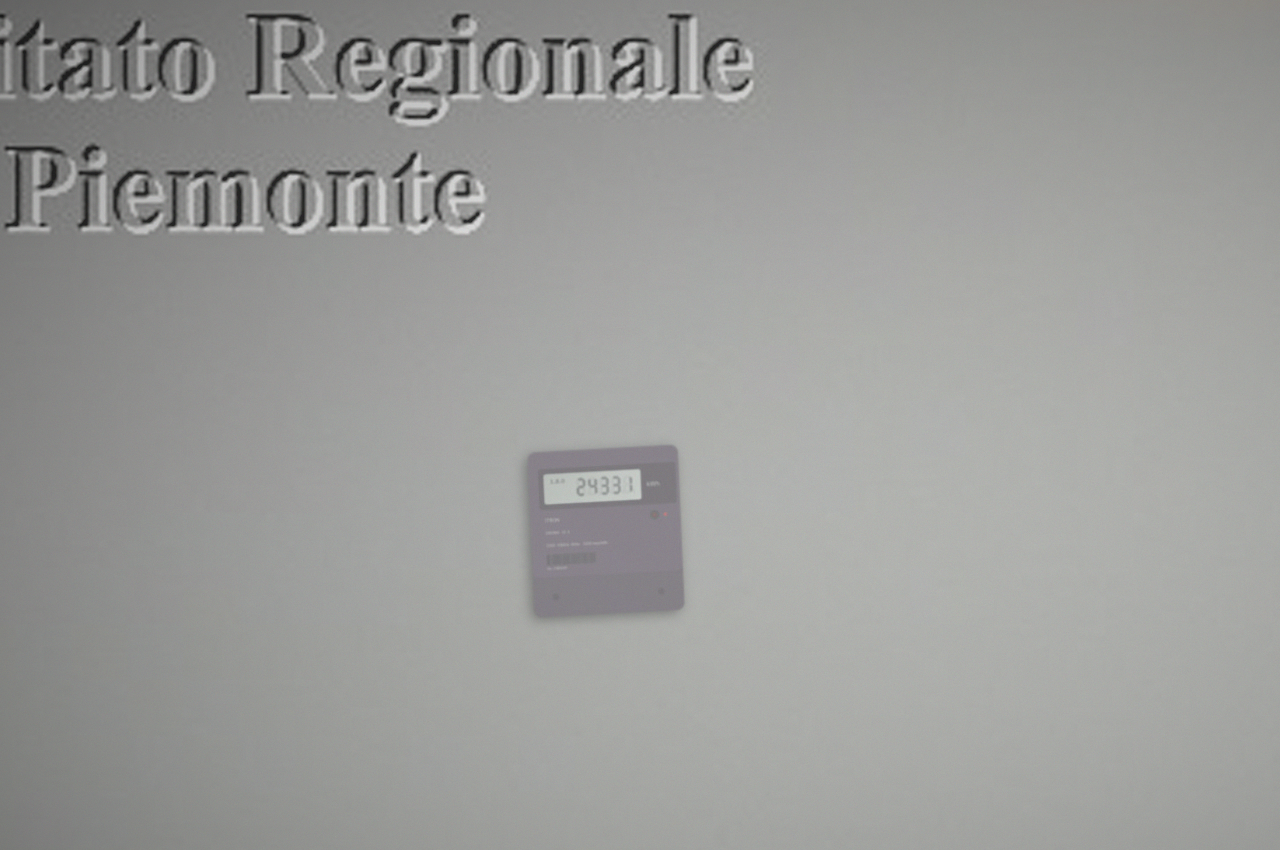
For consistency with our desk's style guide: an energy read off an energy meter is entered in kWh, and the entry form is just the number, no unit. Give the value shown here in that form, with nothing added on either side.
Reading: 24331
